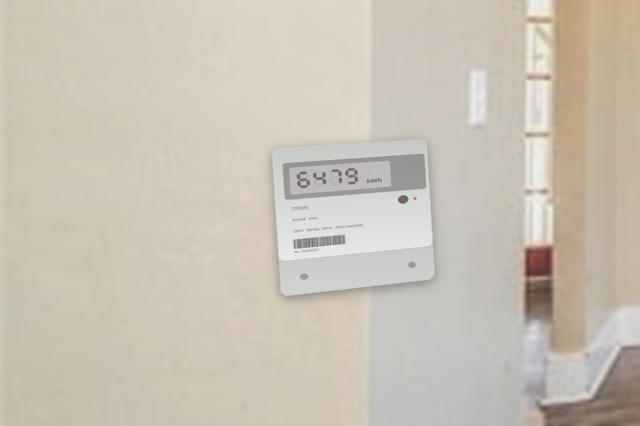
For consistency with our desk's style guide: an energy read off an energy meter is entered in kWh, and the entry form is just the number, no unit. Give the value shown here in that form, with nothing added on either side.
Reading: 6479
